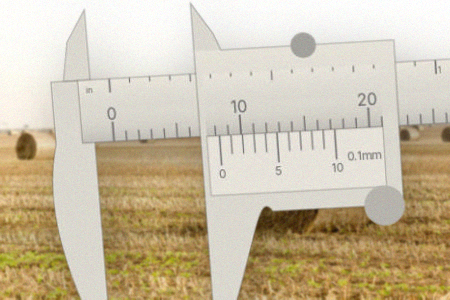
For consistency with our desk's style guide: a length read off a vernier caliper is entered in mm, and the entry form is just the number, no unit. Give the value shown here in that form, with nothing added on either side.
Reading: 8.3
